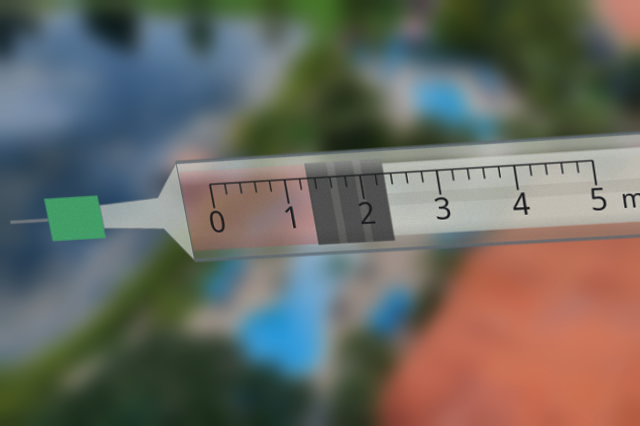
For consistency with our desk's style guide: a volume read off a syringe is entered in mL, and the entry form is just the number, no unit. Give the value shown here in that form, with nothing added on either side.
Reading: 1.3
